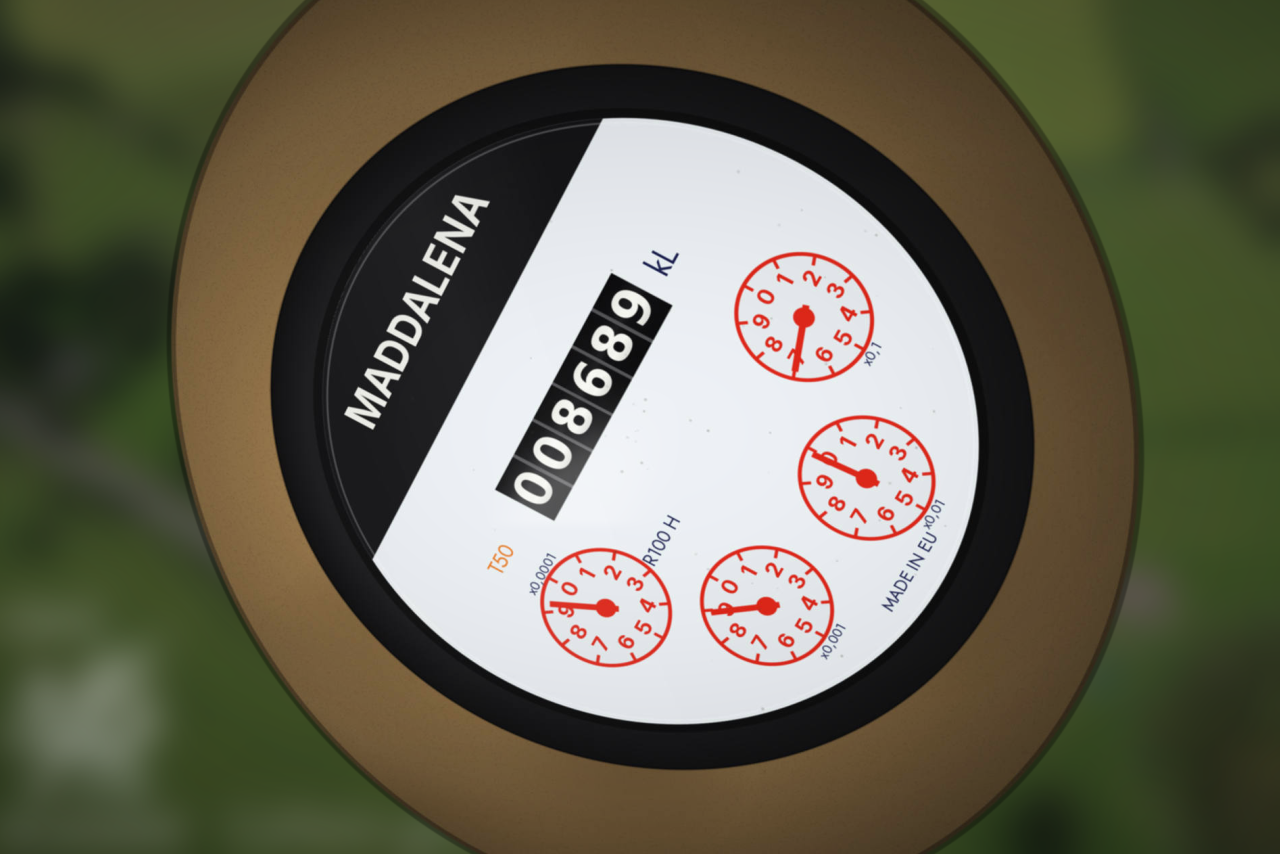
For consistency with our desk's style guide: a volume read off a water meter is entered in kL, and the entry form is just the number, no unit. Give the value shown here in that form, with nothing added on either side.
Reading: 8689.6989
